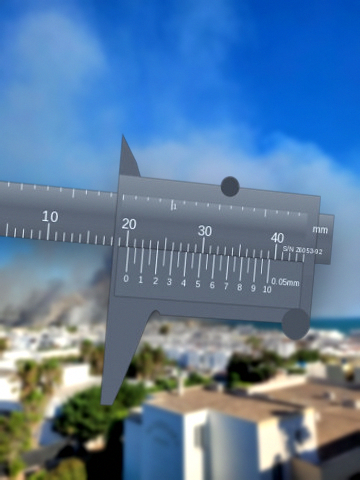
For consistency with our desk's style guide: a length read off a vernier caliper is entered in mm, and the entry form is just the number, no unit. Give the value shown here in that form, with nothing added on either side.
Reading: 20.2
